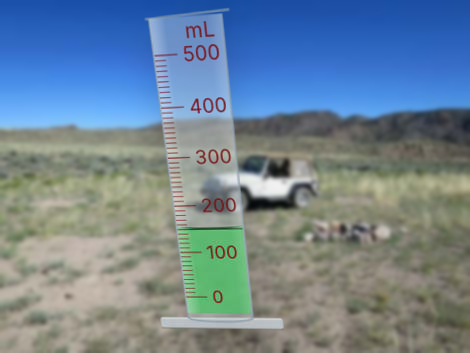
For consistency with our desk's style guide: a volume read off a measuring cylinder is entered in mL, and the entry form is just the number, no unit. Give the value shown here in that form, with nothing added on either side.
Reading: 150
